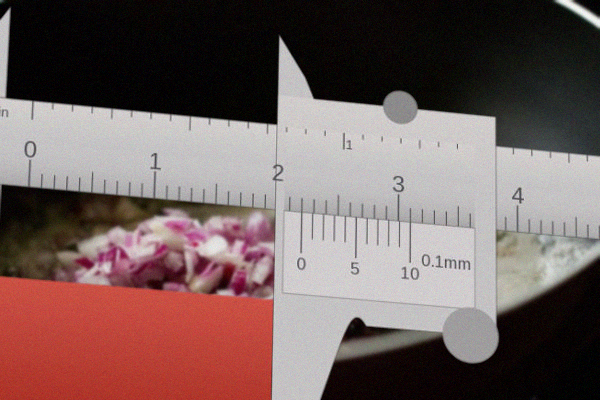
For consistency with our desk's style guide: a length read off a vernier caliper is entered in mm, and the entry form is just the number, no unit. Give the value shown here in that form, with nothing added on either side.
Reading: 22.0
